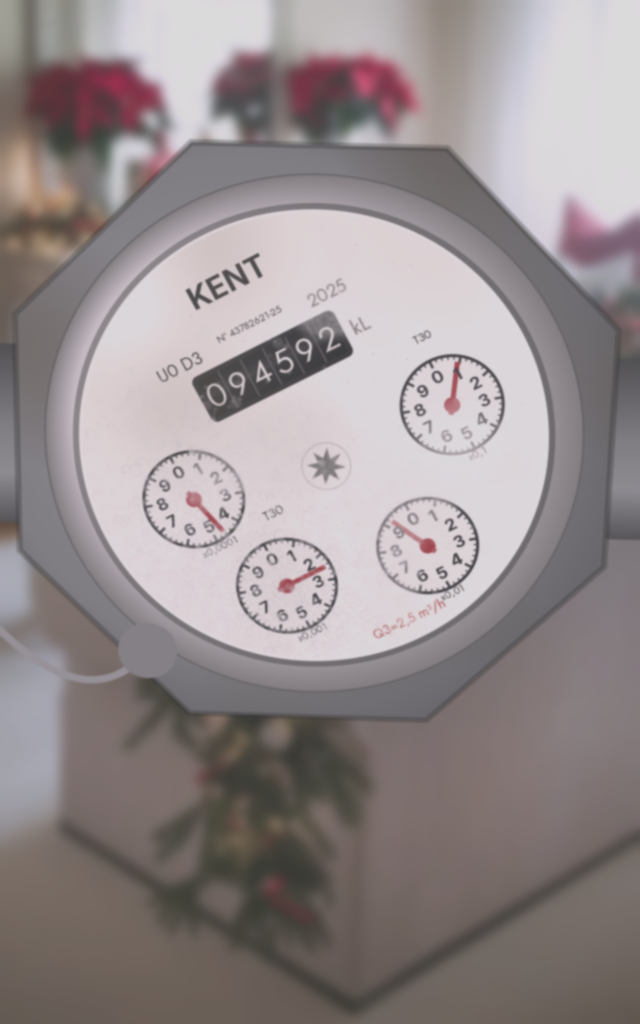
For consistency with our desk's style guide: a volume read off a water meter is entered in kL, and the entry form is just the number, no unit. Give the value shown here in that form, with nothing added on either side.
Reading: 94592.0924
